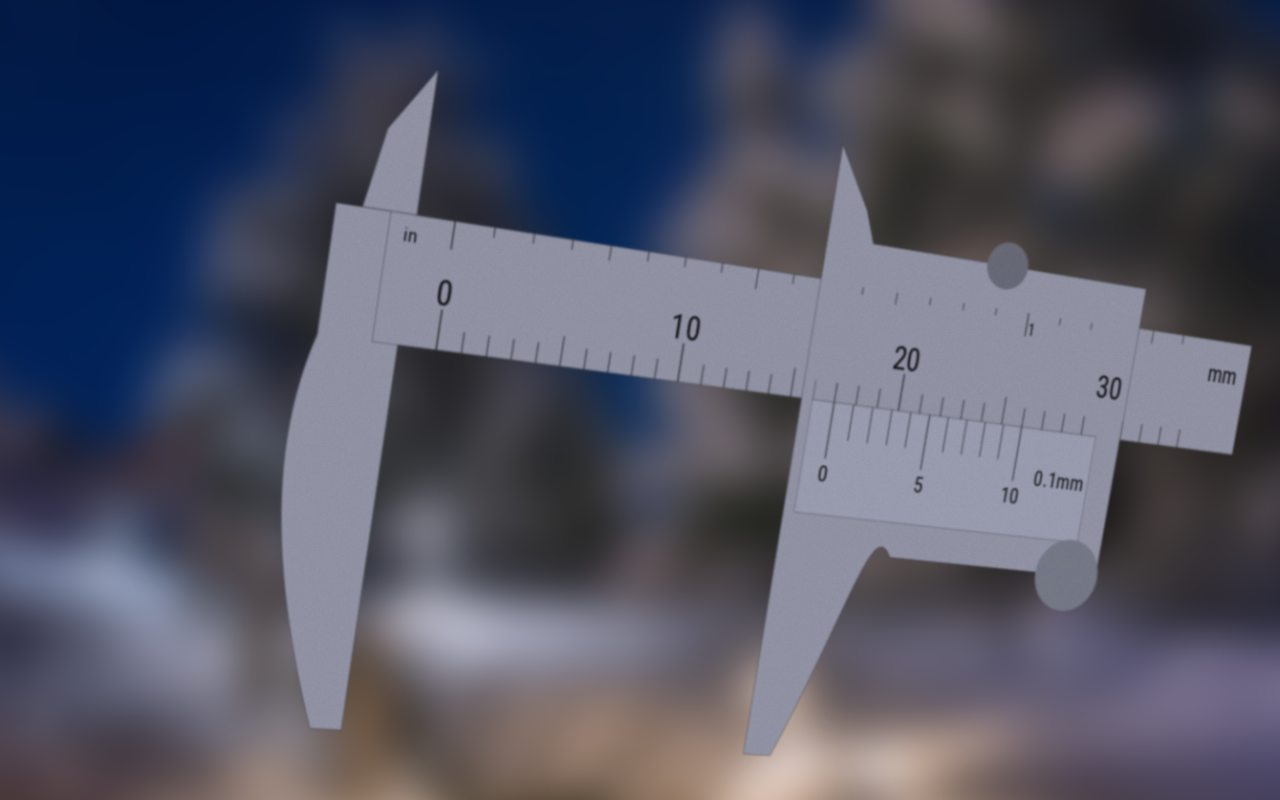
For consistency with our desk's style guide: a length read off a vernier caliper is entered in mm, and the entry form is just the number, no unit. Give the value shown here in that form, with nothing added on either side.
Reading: 17.0
